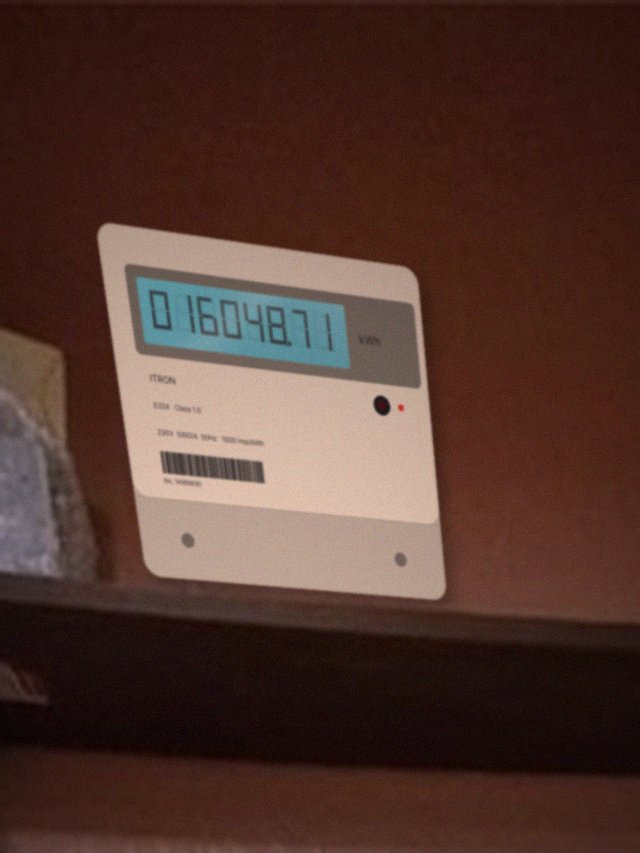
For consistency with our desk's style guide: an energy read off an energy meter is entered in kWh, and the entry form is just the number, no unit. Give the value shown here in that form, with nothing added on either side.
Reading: 16048.71
